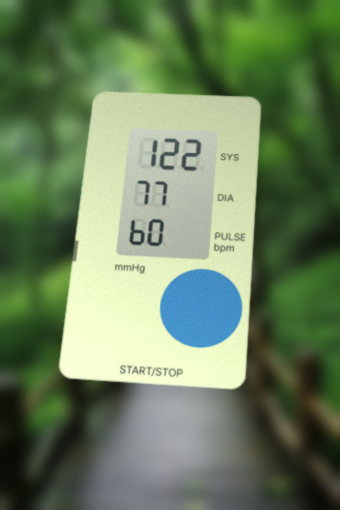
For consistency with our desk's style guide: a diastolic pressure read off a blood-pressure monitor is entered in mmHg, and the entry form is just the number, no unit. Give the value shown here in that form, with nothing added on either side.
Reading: 77
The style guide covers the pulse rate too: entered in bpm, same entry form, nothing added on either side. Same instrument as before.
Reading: 60
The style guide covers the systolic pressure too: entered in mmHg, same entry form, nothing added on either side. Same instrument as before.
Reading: 122
